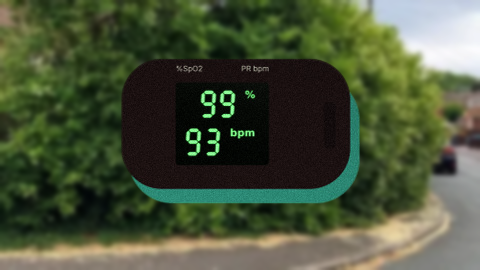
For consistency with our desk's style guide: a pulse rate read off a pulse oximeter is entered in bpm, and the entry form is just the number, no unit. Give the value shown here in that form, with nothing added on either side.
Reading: 93
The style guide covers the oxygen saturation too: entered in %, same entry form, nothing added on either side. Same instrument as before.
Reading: 99
